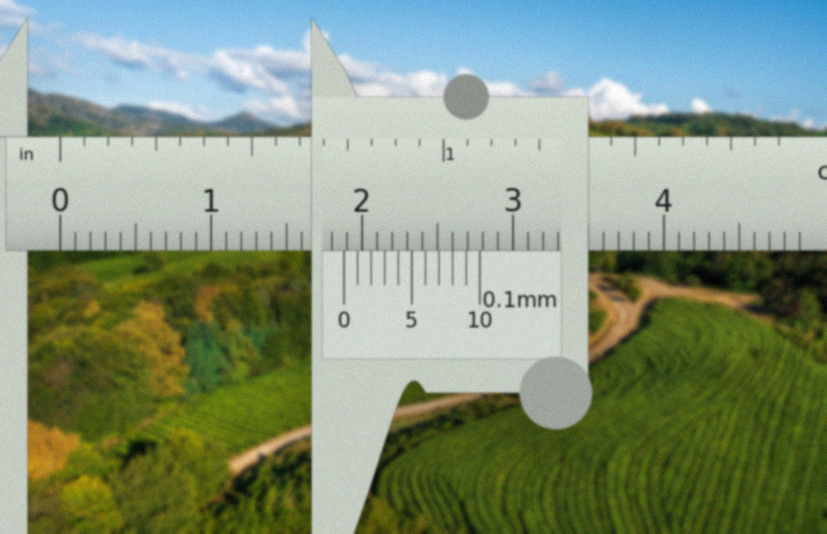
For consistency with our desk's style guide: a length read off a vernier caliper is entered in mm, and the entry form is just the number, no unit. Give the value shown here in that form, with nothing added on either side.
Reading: 18.8
